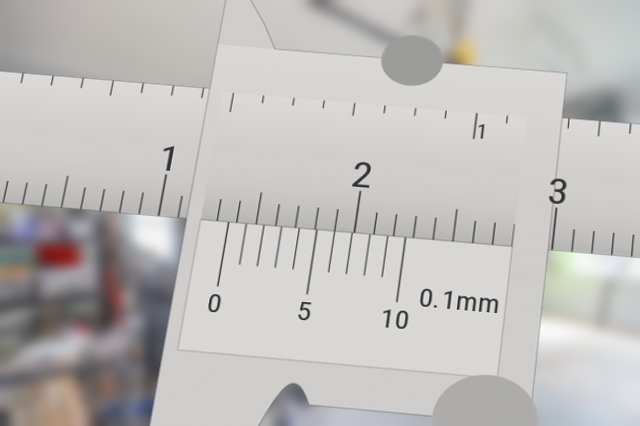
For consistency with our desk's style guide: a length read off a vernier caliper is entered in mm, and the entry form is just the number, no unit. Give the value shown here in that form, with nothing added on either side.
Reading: 13.6
